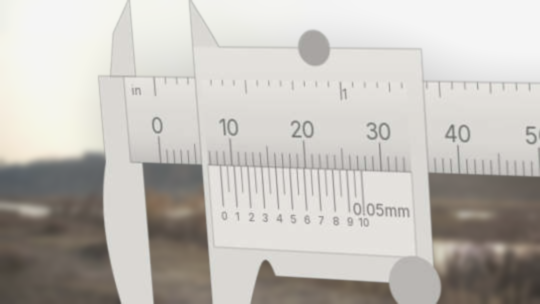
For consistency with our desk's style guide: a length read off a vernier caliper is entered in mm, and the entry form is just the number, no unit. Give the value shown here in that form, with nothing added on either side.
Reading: 8.4
